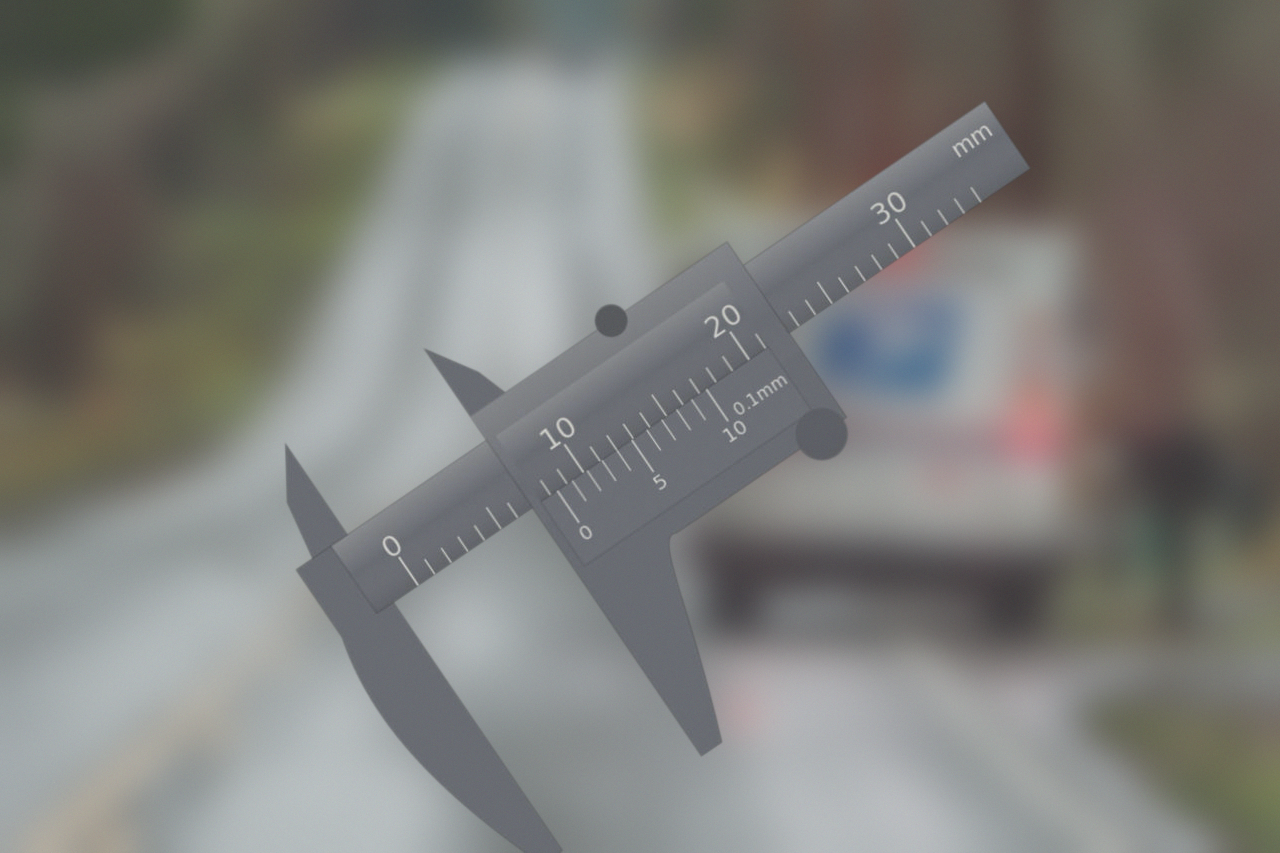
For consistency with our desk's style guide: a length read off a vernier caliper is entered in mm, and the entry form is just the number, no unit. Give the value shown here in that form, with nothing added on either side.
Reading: 8.4
